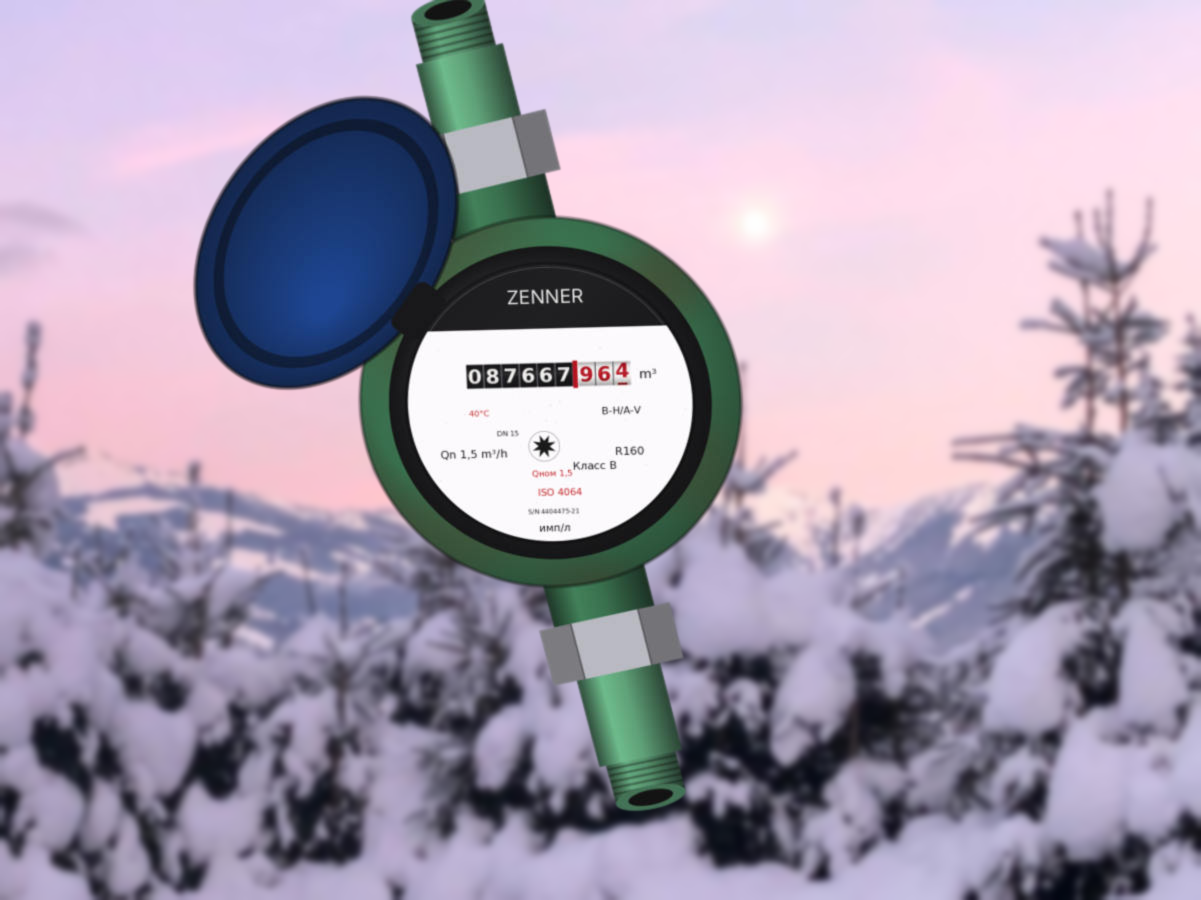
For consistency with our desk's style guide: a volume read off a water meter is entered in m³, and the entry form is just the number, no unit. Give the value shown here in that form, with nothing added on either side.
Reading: 87667.964
